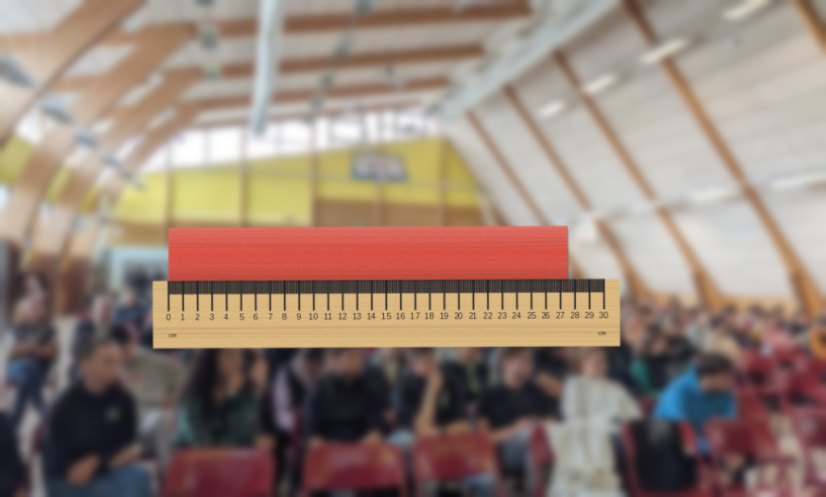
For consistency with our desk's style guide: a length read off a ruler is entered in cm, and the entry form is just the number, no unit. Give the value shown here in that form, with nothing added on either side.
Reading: 27.5
